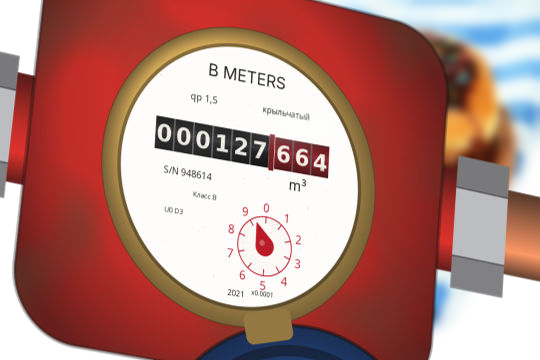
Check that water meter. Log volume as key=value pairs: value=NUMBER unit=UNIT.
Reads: value=127.6639 unit=m³
